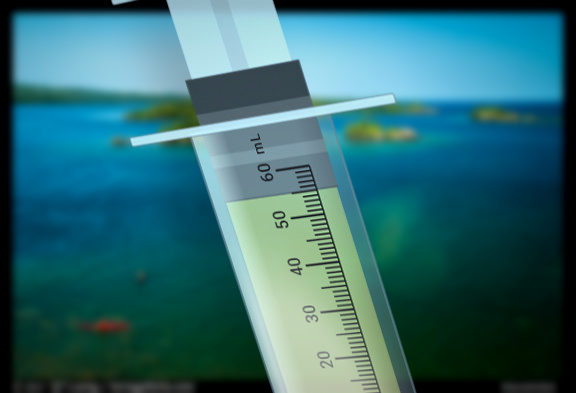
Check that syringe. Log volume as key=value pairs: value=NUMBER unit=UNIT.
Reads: value=55 unit=mL
